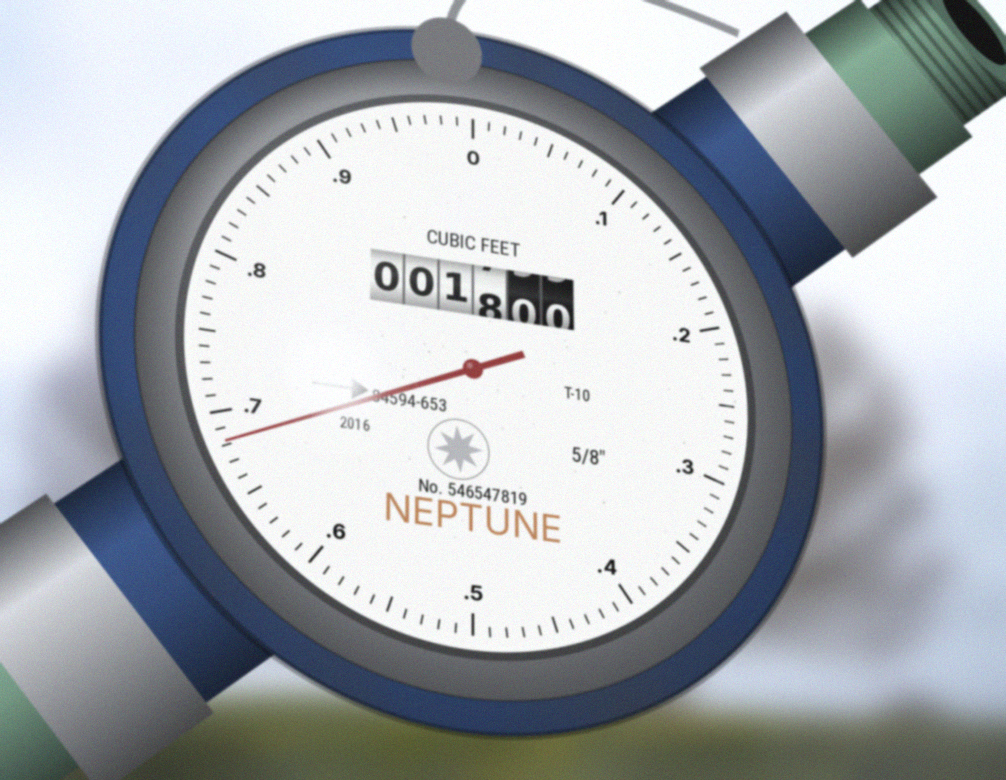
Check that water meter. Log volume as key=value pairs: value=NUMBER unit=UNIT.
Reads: value=1799.68 unit=ft³
